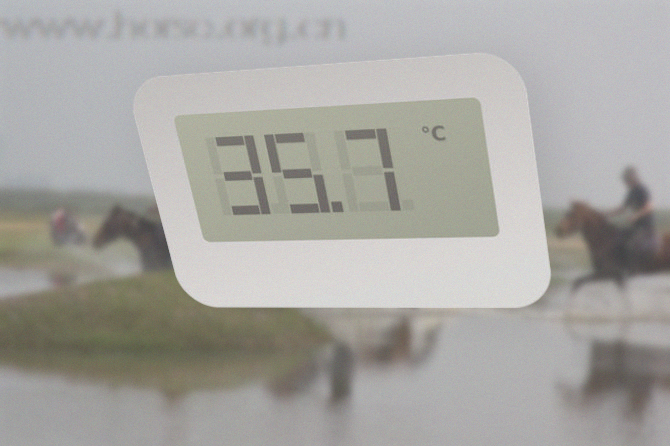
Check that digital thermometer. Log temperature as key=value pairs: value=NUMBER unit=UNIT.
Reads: value=35.7 unit=°C
